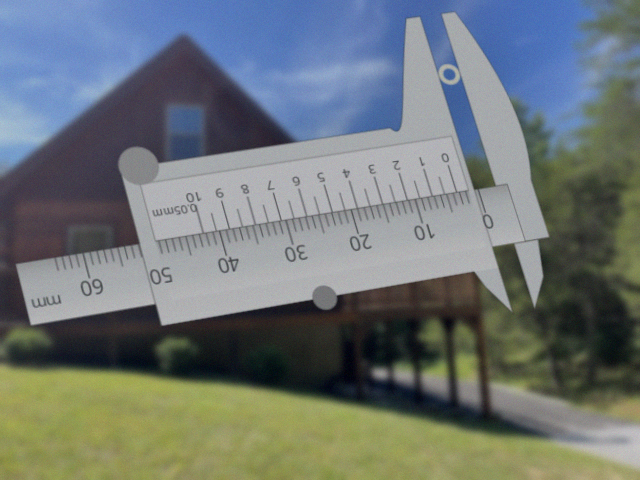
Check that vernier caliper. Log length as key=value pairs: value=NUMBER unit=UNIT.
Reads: value=3.4 unit=mm
